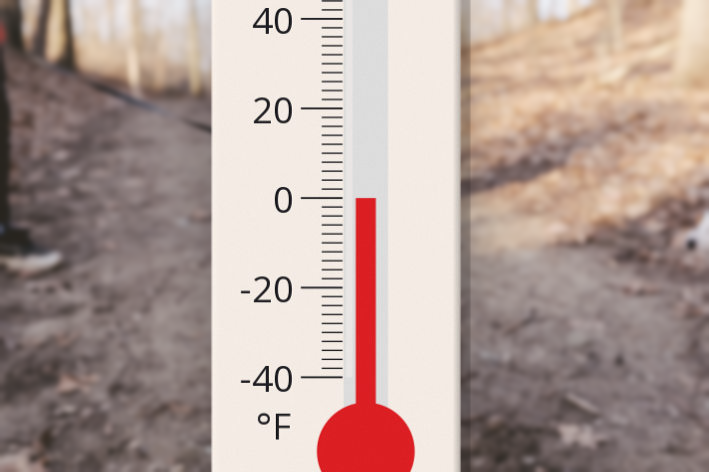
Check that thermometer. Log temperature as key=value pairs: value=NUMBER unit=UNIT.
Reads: value=0 unit=°F
